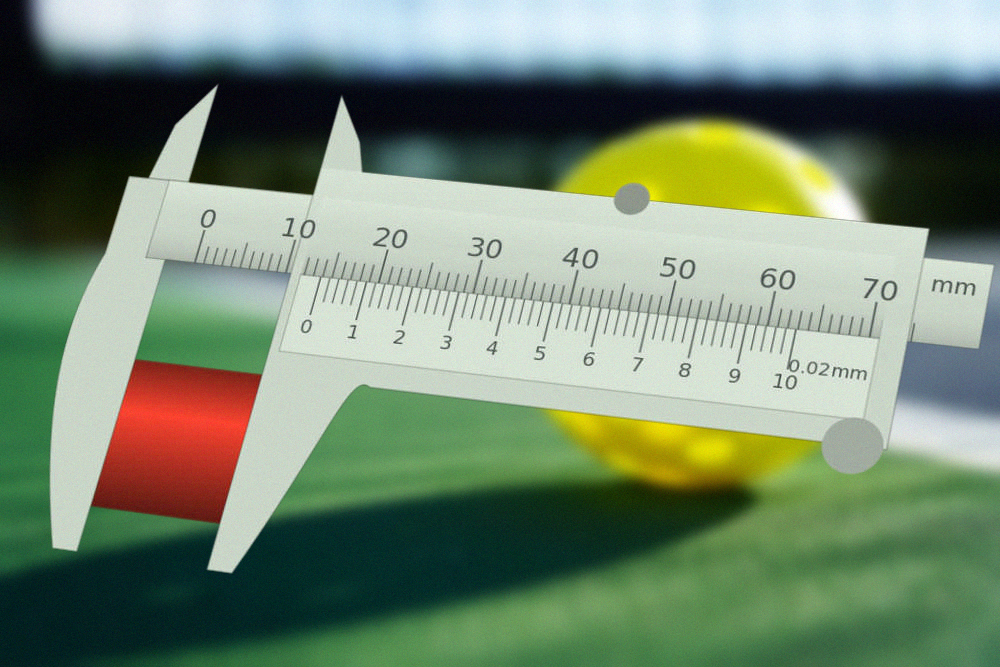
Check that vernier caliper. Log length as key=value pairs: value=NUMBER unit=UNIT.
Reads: value=13.8 unit=mm
